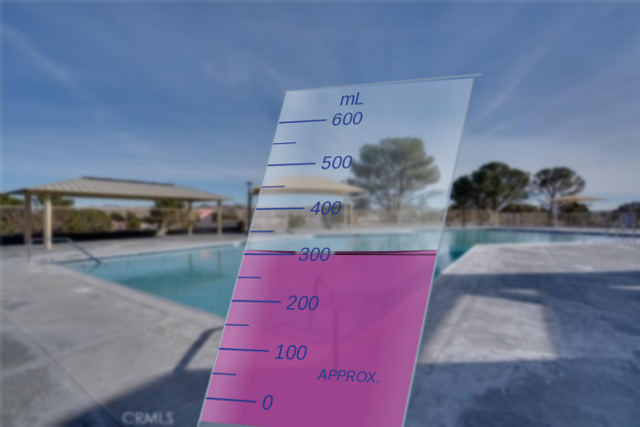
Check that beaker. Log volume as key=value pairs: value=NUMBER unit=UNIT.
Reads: value=300 unit=mL
